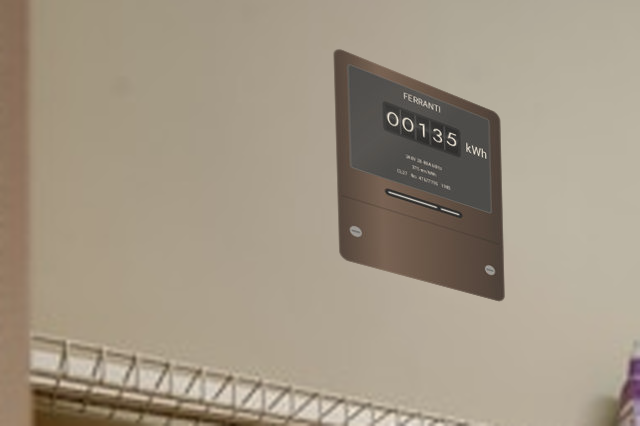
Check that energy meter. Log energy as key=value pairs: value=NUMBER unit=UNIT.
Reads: value=135 unit=kWh
